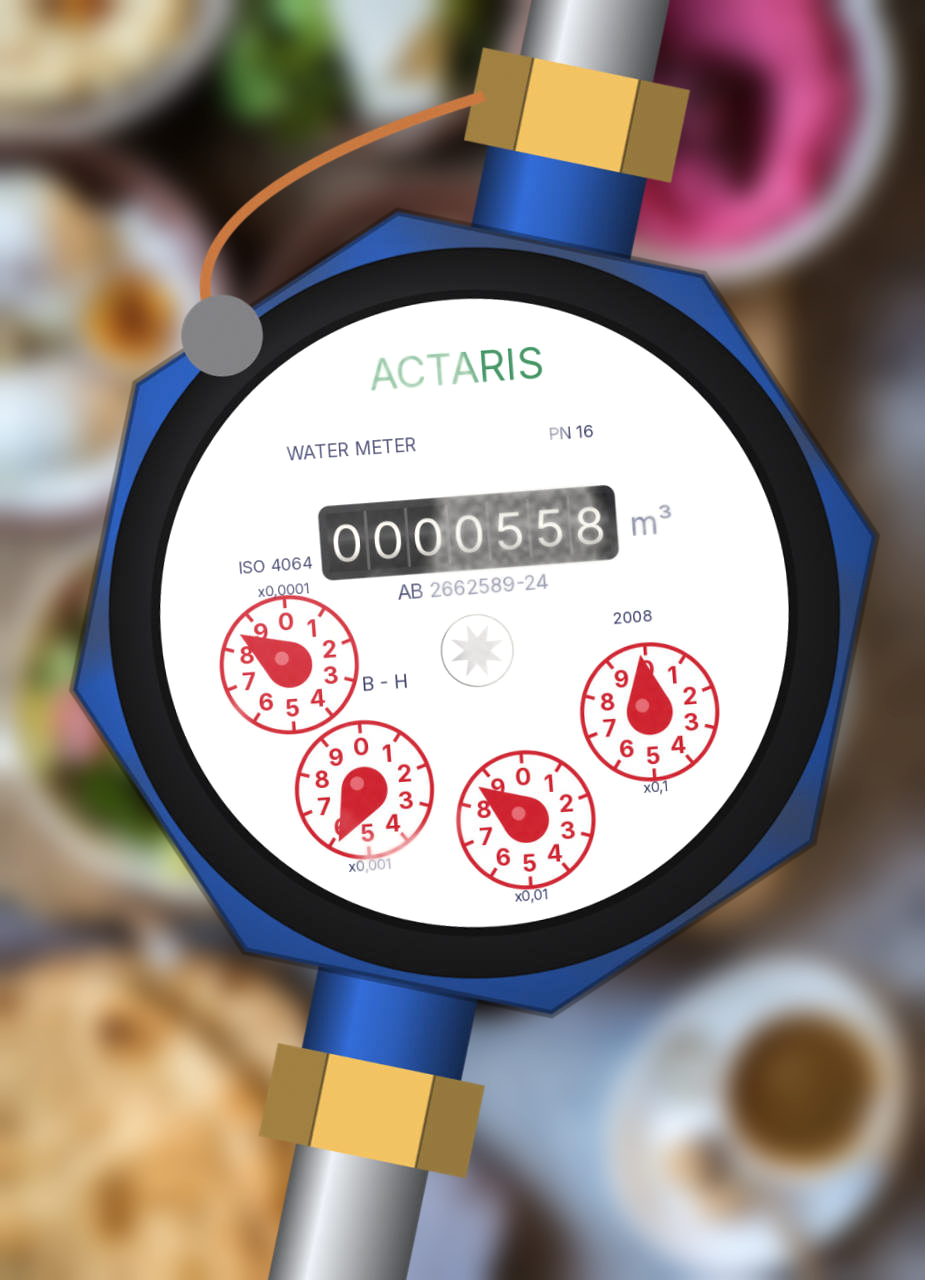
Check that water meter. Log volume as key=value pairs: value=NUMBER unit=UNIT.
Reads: value=557.9858 unit=m³
